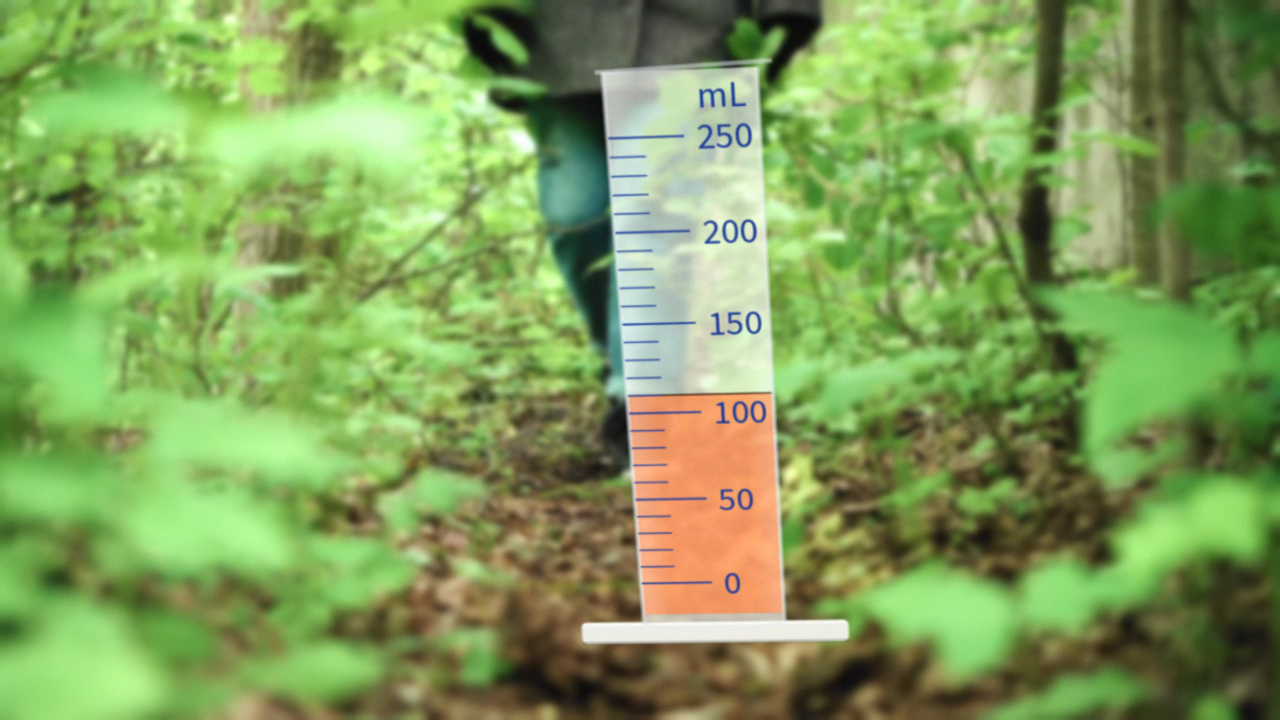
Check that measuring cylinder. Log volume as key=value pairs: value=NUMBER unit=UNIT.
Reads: value=110 unit=mL
